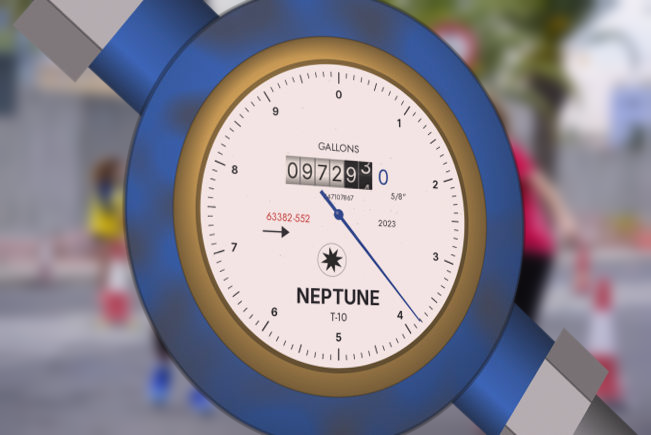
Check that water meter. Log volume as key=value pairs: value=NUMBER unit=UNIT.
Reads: value=972933.8 unit=gal
